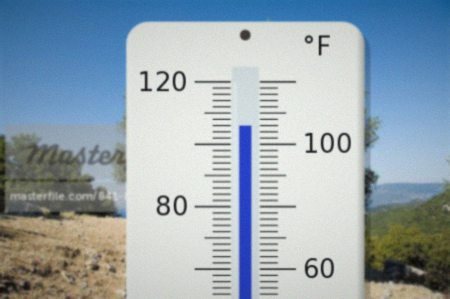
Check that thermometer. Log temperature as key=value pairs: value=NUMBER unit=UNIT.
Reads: value=106 unit=°F
